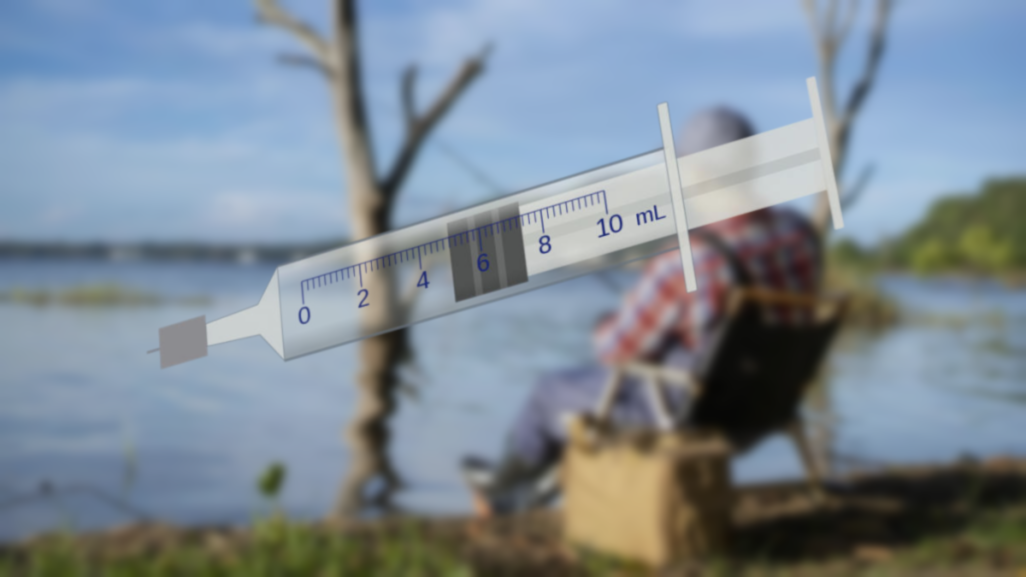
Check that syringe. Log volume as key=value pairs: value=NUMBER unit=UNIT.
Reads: value=5 unit=mL
